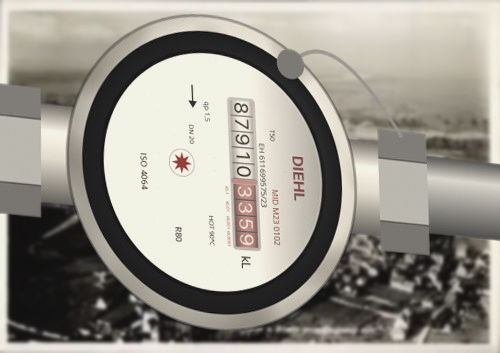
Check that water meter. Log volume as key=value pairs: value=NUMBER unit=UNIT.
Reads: value=87910.3359 unit=kL
